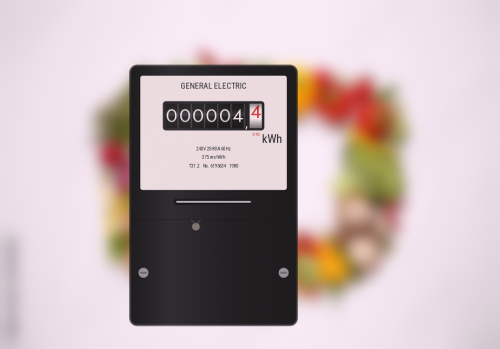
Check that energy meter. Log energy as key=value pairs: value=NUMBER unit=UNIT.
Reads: value=4.4 unit=kWh
